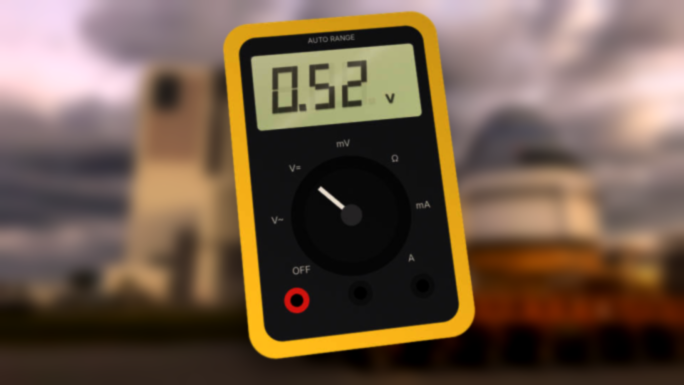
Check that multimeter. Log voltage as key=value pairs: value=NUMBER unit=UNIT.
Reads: value=0.52 unit=V
